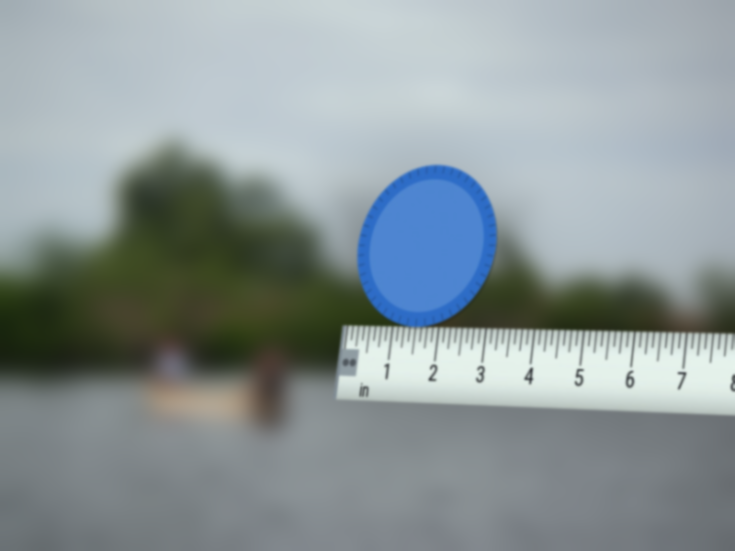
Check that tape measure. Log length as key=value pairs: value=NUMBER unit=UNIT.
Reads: value=3 unit=in
